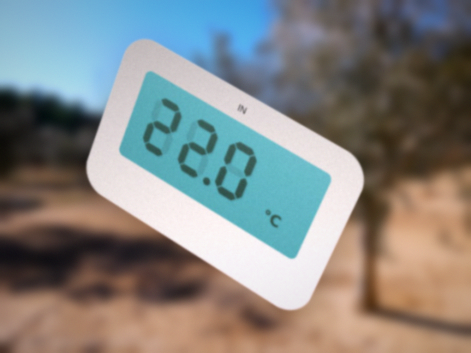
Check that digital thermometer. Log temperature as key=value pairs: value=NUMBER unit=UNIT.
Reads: value=22.0 unit=°C
